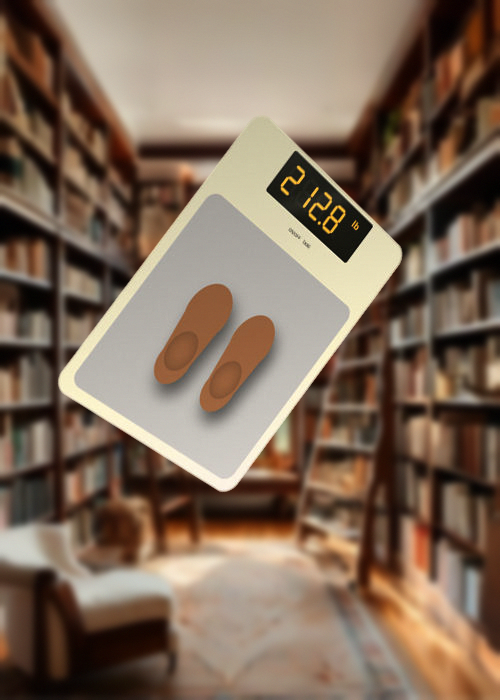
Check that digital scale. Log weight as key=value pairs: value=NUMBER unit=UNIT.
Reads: value=212.8 unit=lb
